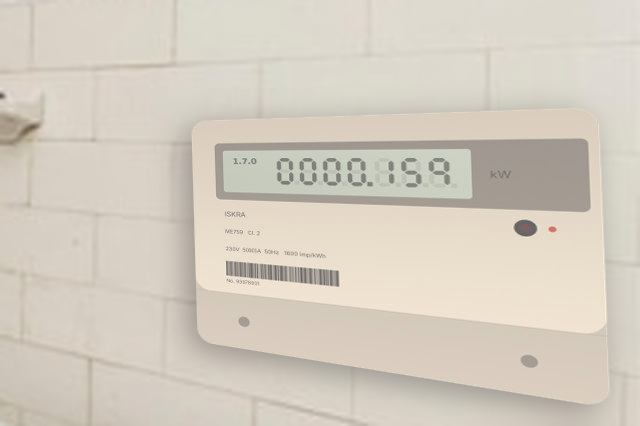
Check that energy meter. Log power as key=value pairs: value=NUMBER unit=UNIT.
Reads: value=0.159 unit=kW
